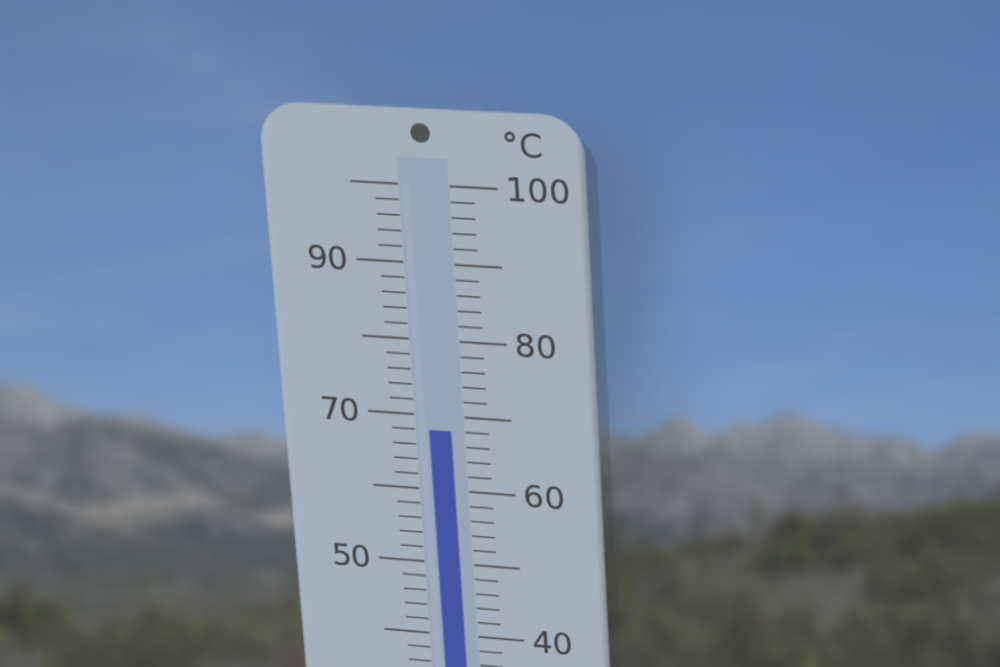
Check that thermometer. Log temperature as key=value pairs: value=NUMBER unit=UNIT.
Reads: value=68 unit=°C
